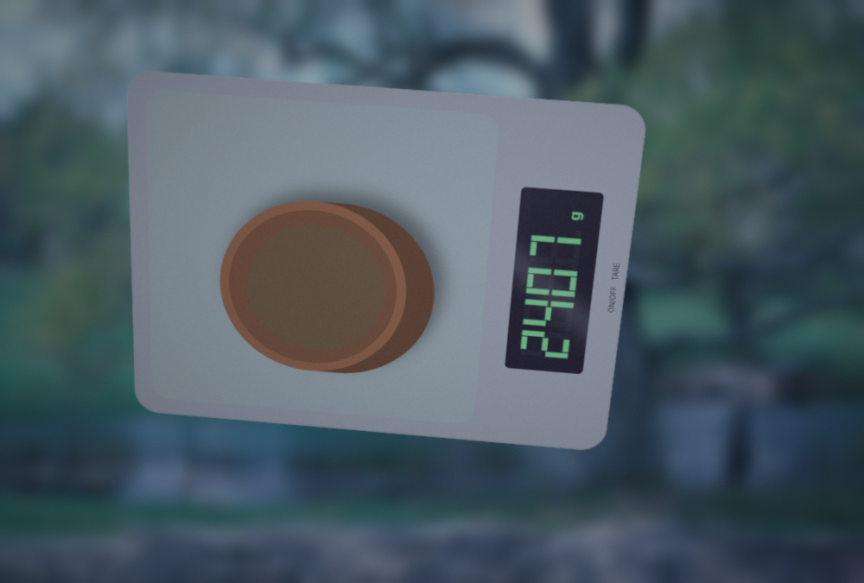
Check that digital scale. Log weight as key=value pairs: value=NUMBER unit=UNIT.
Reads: value=2407 unit=g
